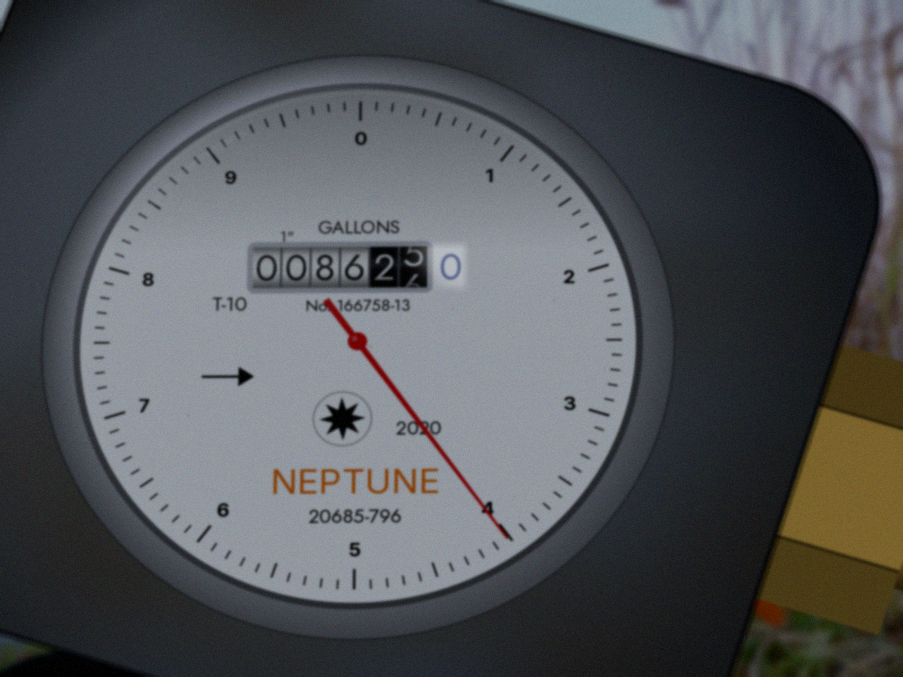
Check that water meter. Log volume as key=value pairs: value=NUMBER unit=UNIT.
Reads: value=86254.0 unit=gal
